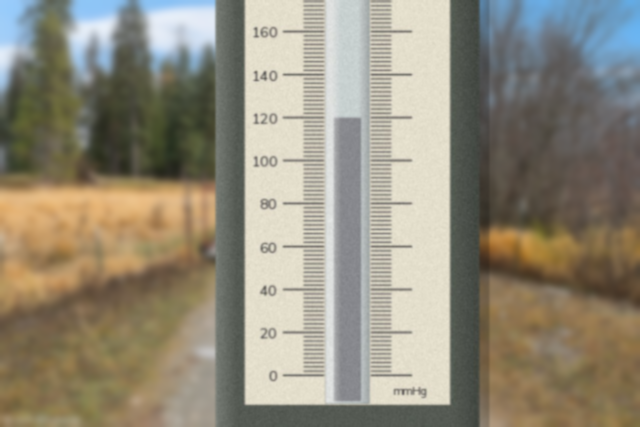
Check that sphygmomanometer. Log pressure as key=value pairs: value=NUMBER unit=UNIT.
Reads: value=120 unit=mmHg
